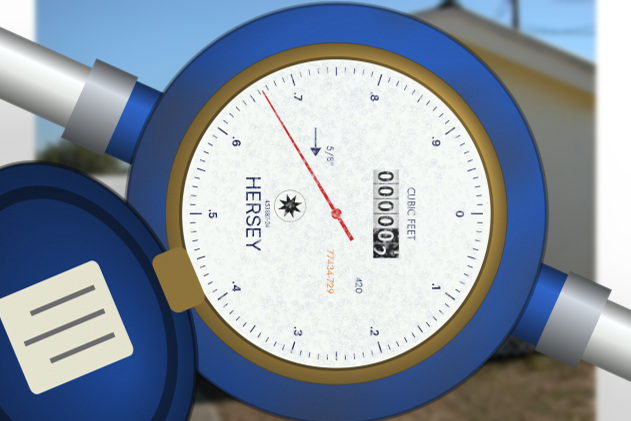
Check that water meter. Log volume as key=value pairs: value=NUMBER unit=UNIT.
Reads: value=1.66 unit=ft³
